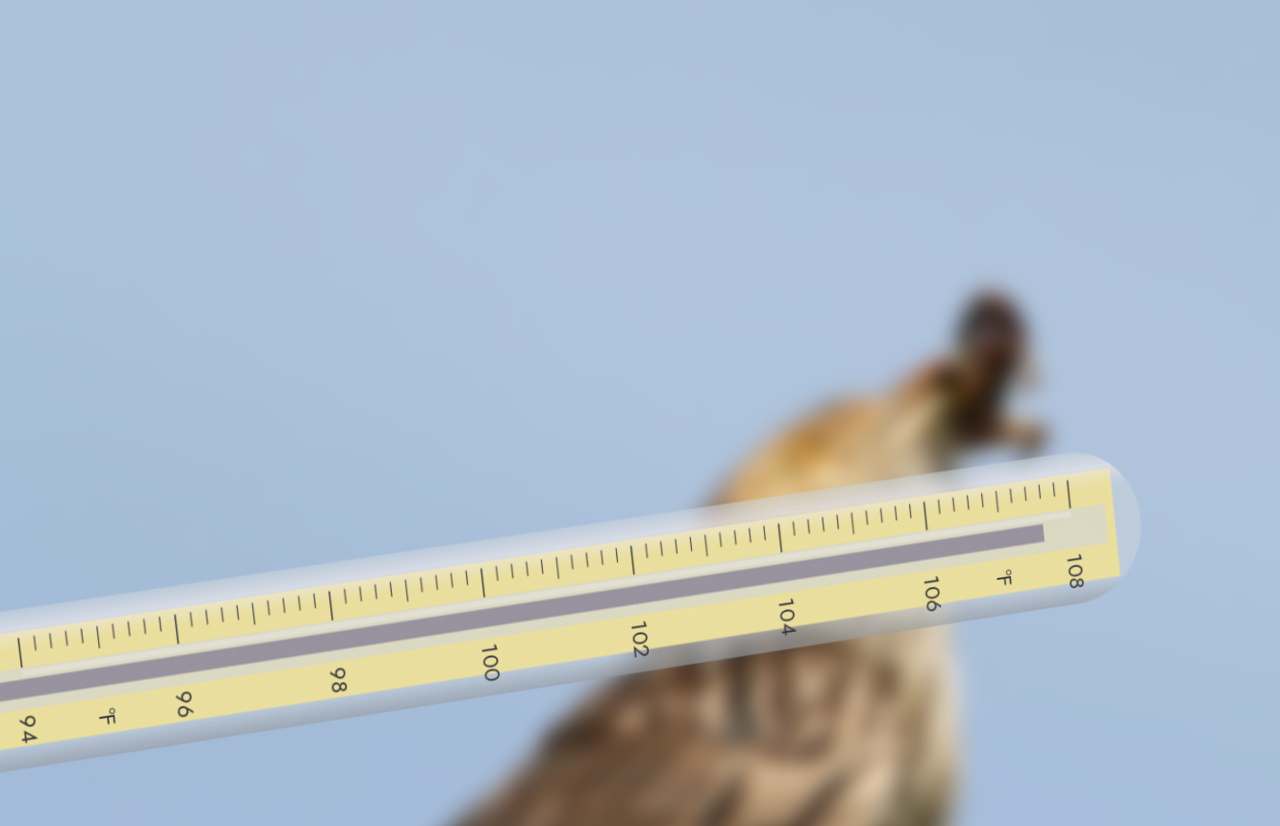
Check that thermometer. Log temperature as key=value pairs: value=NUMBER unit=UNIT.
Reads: value=107.6 unit=°F
